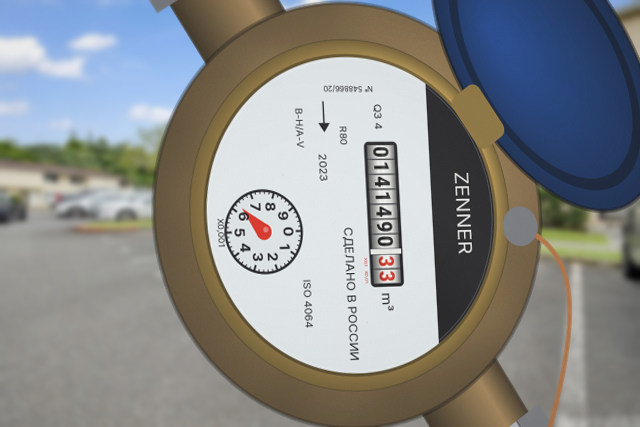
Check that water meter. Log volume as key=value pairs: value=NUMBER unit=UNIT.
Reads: value=141490.336 unit=m³
